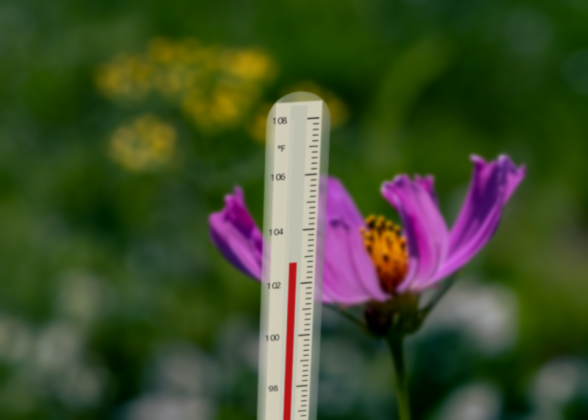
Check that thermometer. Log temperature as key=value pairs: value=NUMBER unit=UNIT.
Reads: value=102.8 unit=°F
